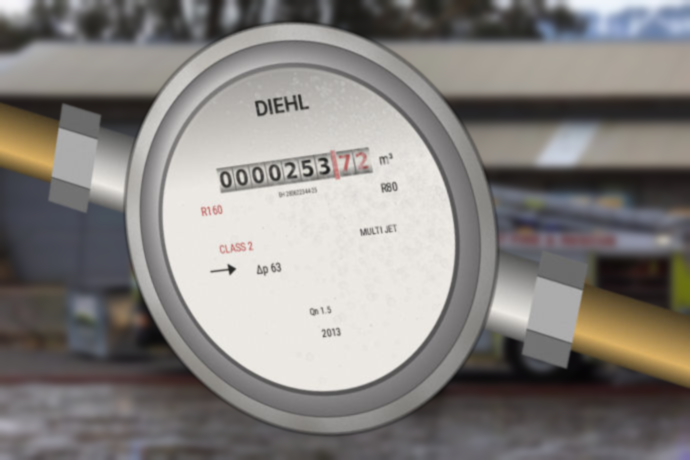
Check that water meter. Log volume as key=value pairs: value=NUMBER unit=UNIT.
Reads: value=253.72 unit=m³
